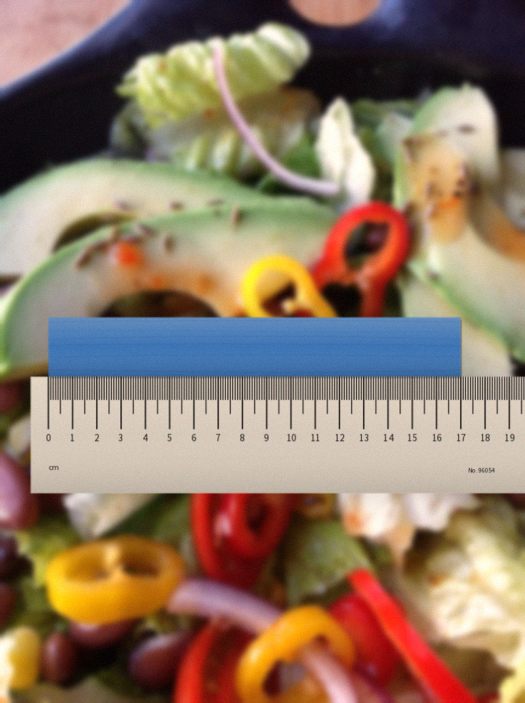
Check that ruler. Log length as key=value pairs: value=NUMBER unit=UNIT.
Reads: value=17 unit=cm
